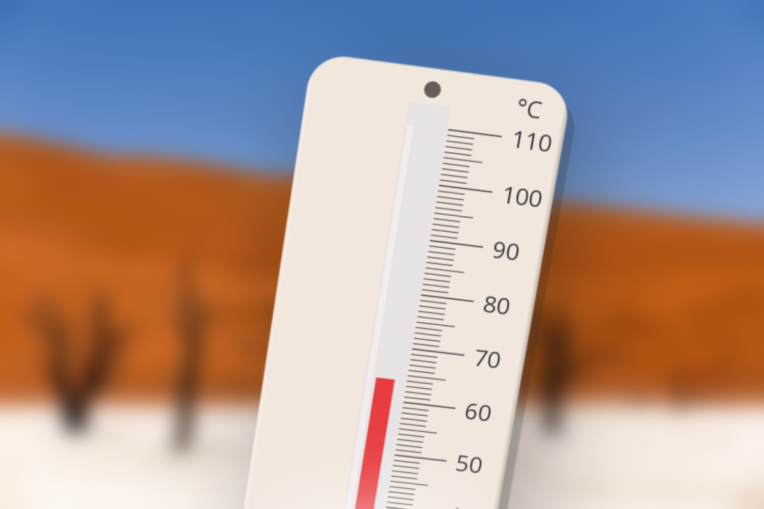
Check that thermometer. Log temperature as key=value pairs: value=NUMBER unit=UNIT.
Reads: value=64 unit=°C
